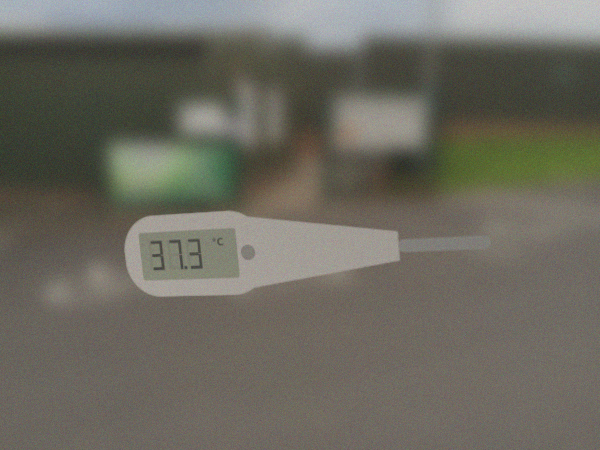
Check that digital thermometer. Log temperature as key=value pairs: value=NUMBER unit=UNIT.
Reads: value=37.3 unit=°C
